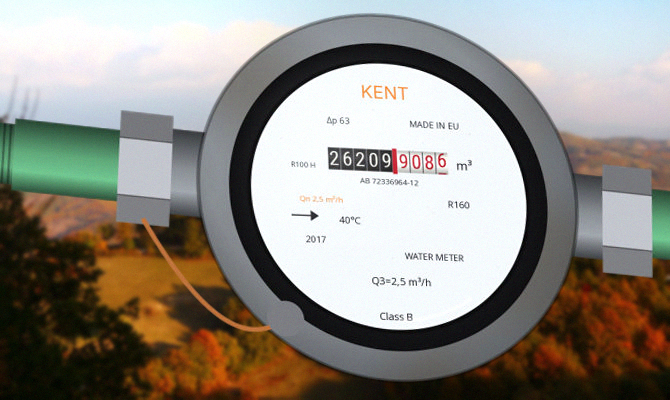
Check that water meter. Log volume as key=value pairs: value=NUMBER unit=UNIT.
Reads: value=26209.9086 unit=m³
